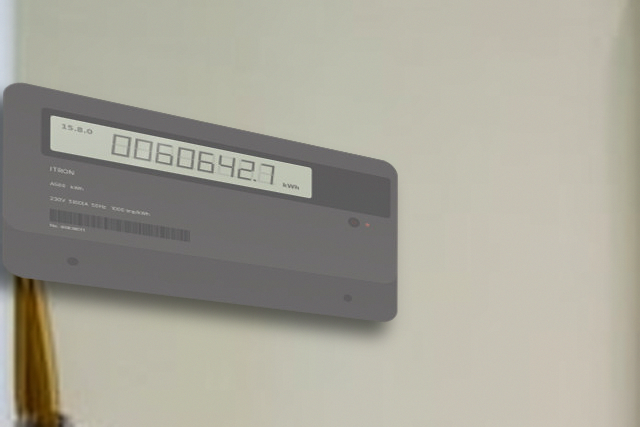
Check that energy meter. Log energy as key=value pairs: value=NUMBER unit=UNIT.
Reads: value=60642.7 unit=kWh
